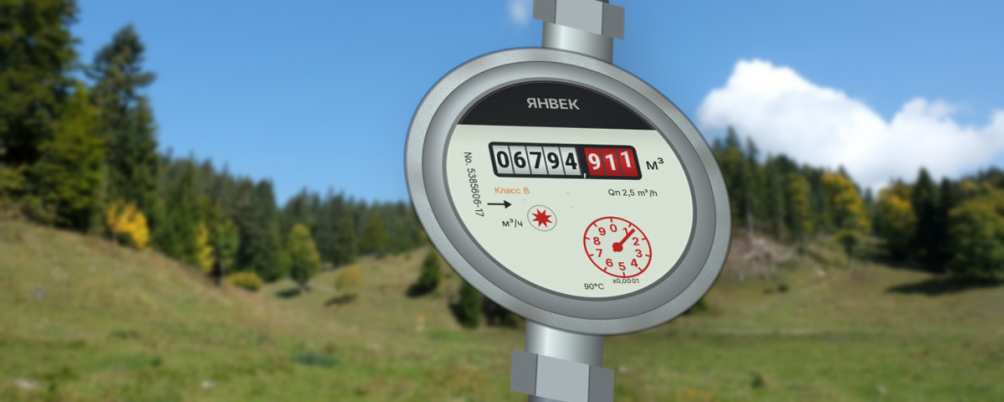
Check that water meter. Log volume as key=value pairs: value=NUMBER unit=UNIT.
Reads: value=6794.9111 unit=m³
